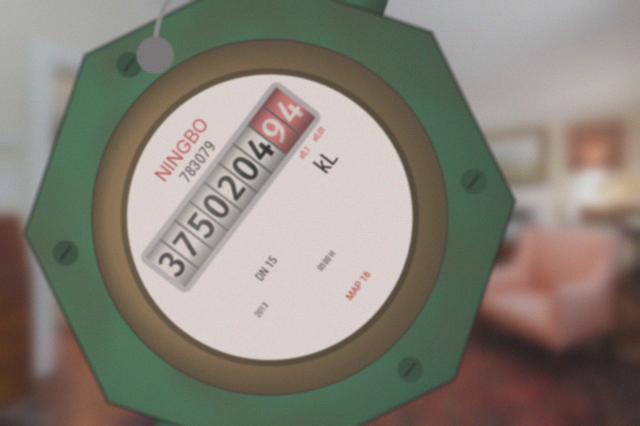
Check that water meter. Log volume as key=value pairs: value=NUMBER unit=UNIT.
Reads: value=3750204.94 unit=kL
